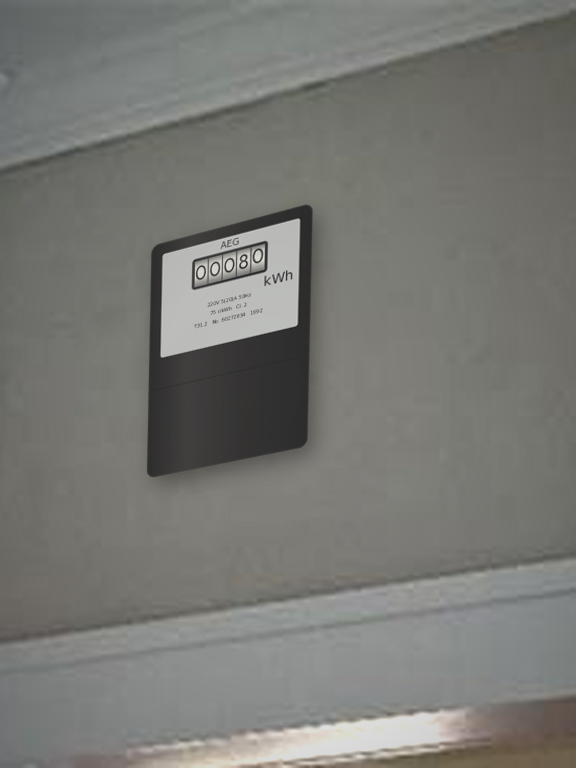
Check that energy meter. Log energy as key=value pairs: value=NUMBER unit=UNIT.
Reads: value=80 unit=kWh
